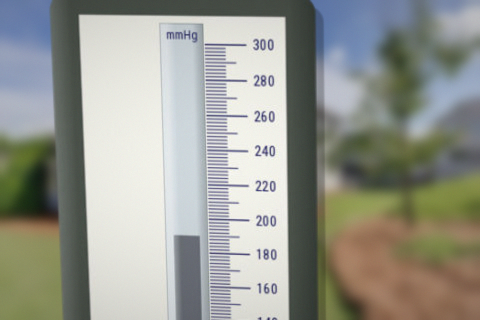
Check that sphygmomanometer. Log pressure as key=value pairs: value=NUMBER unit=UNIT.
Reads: value=190 unit=mmHg
